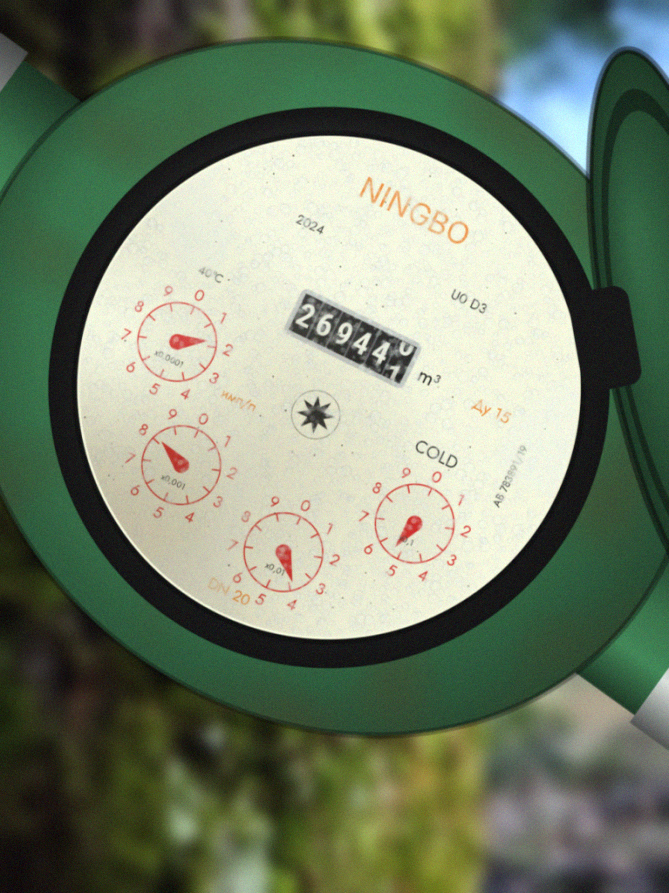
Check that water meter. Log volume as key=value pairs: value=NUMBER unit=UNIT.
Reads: value=269440.5381 unit=m³
